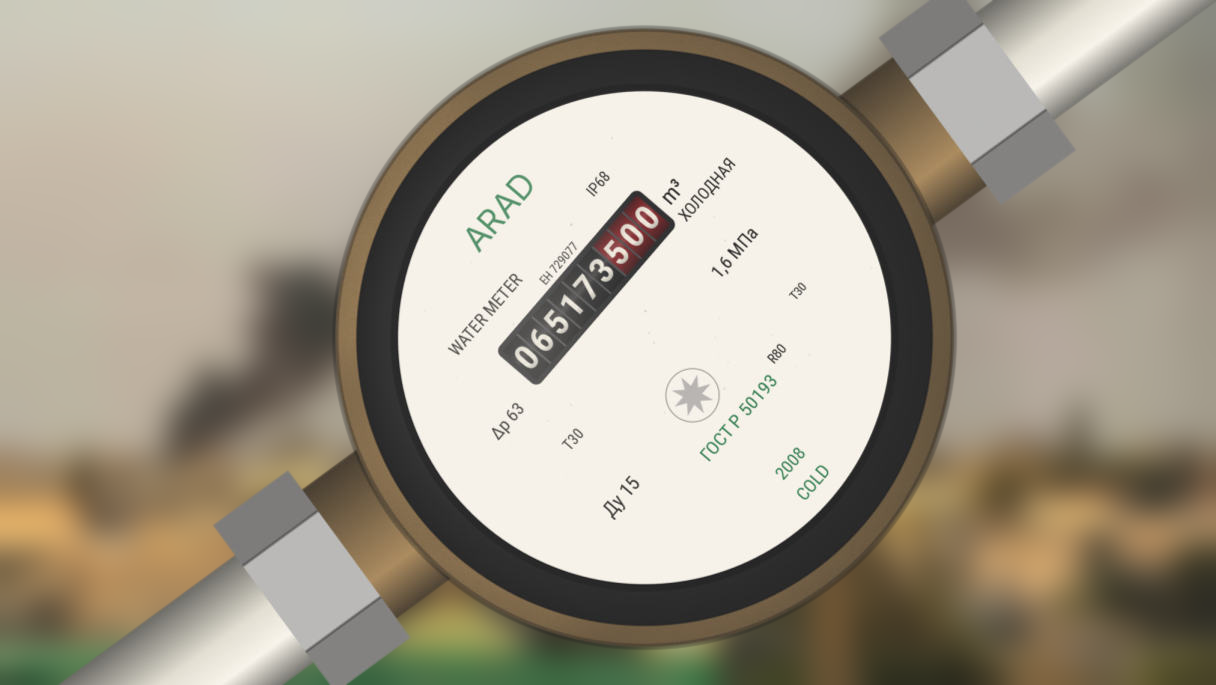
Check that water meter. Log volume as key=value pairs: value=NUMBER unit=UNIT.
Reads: value=65173.500 unit=m³
